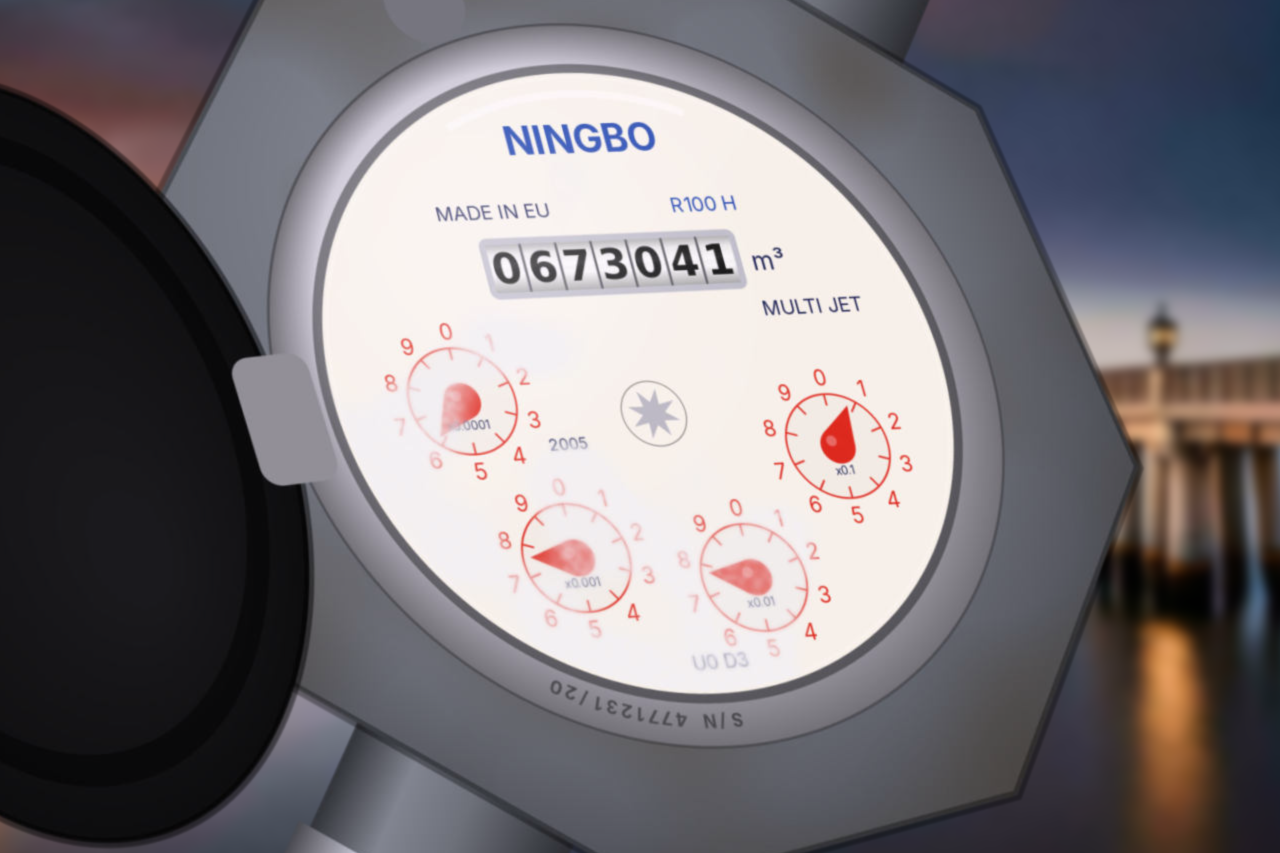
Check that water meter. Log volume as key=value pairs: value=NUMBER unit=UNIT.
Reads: value=673041.0776 unit=m³
